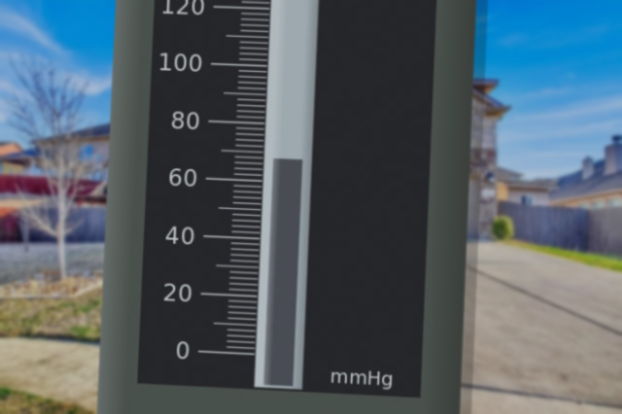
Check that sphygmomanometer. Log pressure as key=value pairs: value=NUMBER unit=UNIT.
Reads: value=68 unit=mmHg
